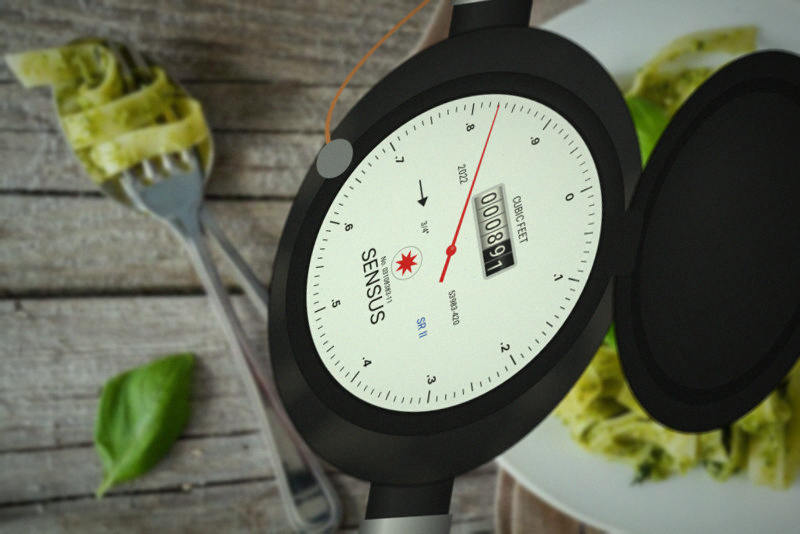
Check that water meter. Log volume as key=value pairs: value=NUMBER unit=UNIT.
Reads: value=890.83 unit=ft³
